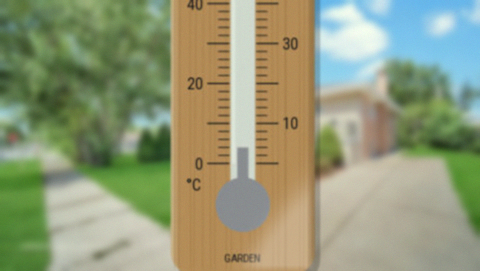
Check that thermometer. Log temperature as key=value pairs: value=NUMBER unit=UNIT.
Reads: value=4 unit=°C
